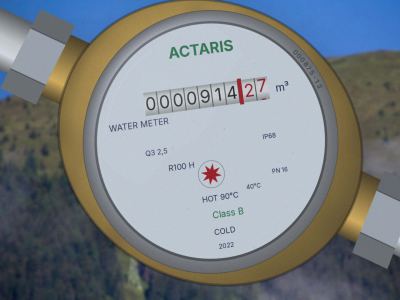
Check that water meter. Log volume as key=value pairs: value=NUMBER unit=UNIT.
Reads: value=914.27 unit=m³
